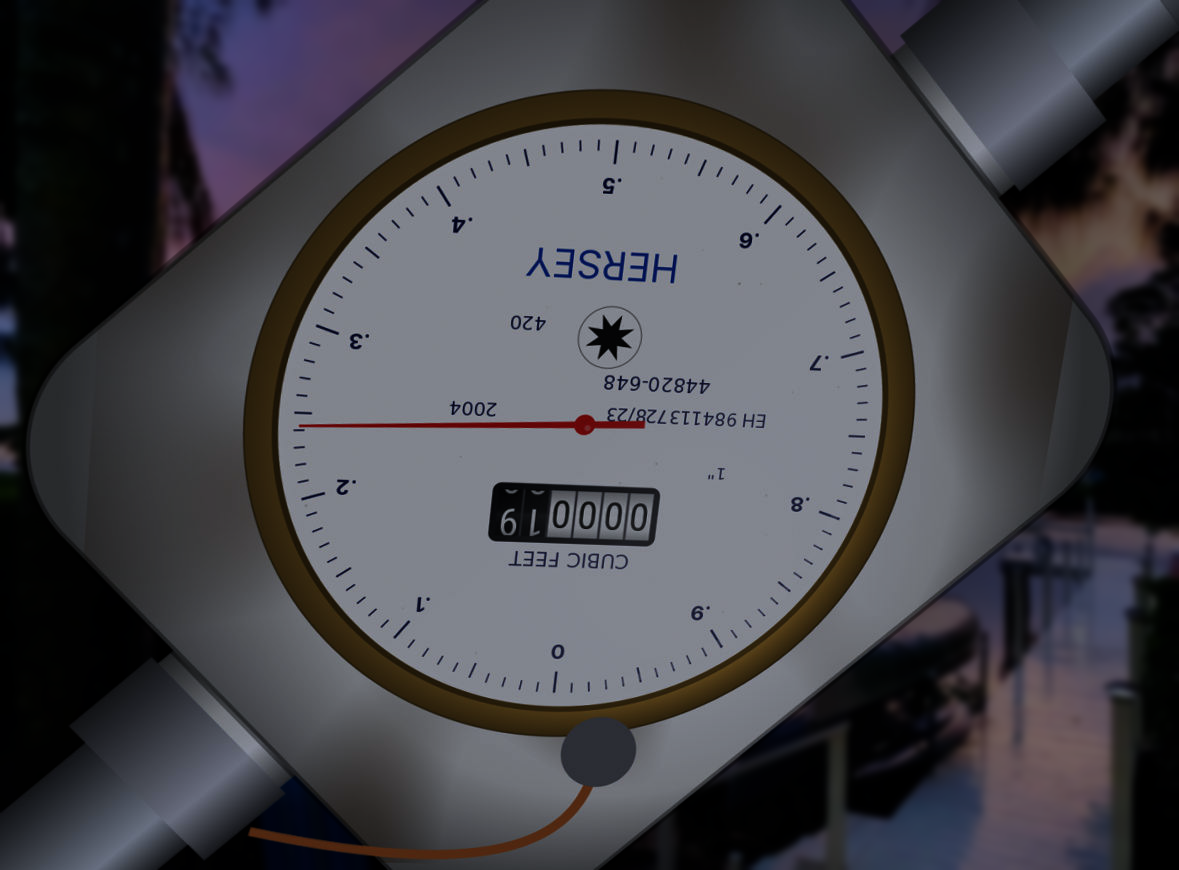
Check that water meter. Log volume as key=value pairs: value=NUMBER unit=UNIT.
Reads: value=19.24 unit=ft³
